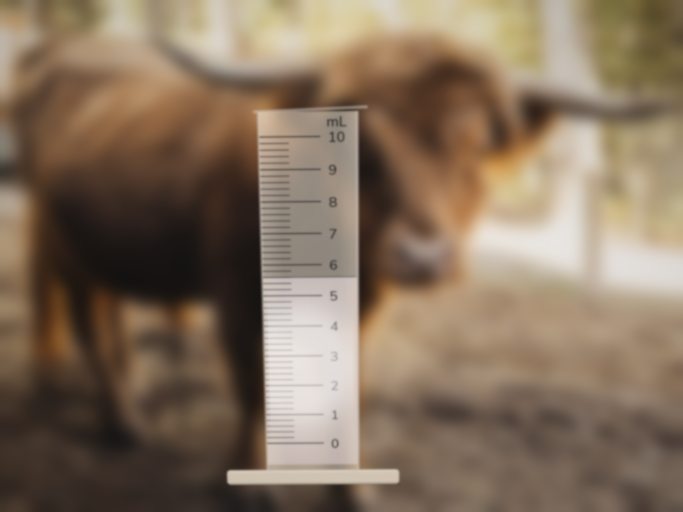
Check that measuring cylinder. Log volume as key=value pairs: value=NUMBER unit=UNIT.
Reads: value=5.6 unit=mL
